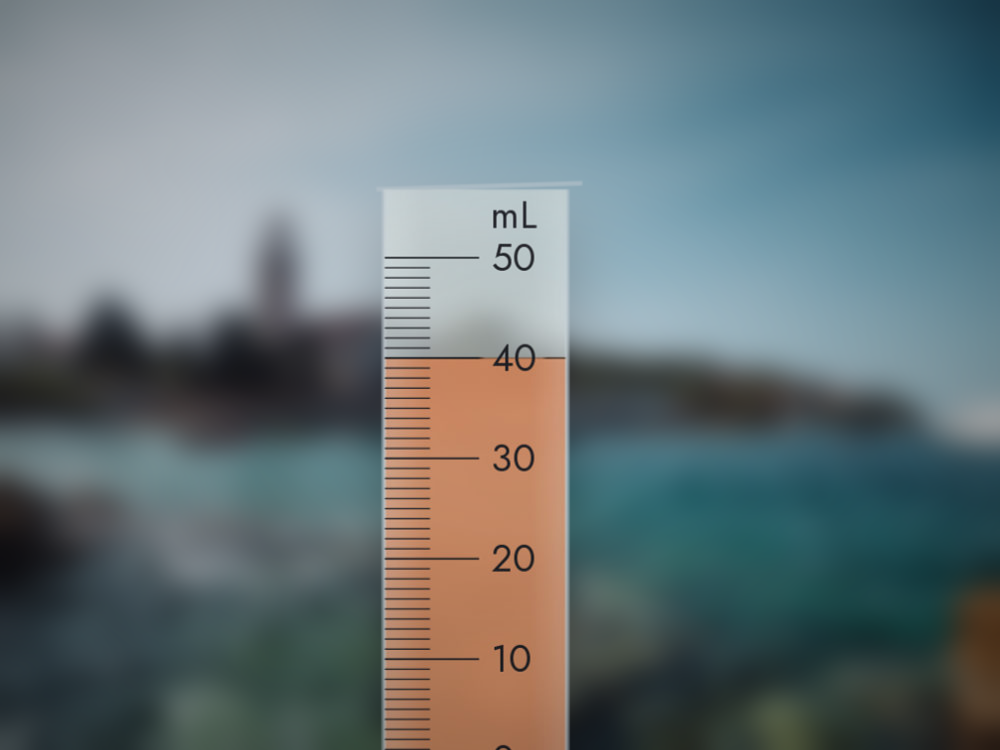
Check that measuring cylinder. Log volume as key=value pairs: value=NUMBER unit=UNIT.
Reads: value=40 unit=mL
